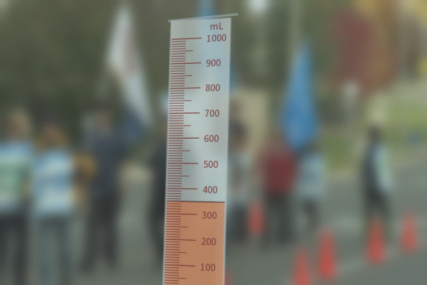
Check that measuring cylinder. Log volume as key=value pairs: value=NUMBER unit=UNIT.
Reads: value=350 unit=mL
